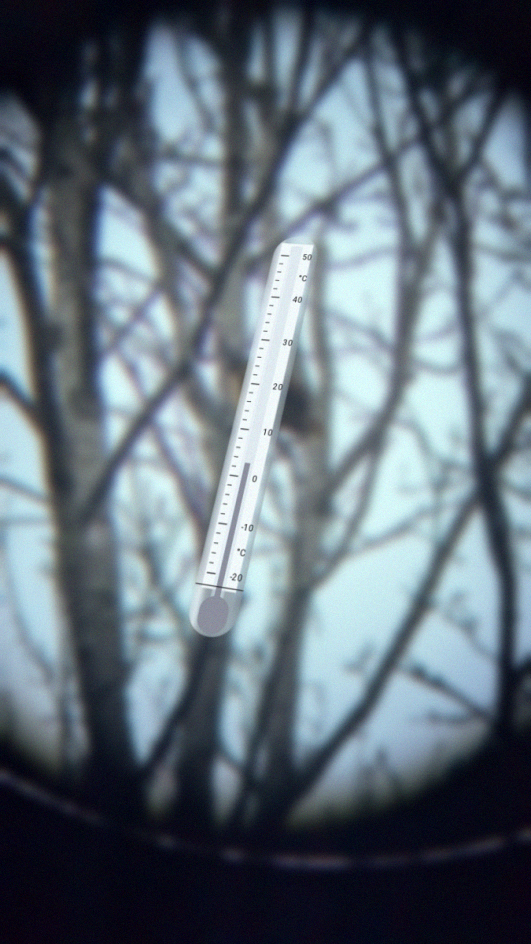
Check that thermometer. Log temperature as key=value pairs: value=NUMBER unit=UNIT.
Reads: value=3 unit=°C
